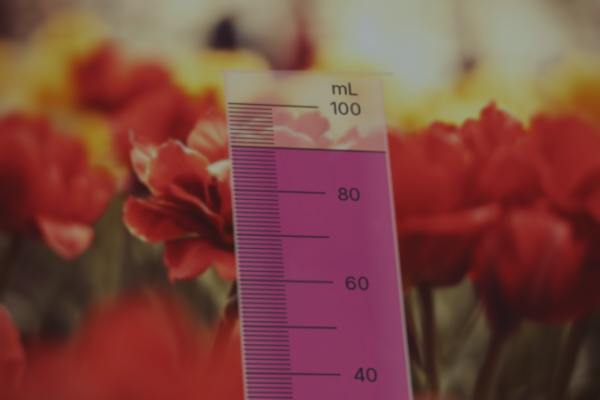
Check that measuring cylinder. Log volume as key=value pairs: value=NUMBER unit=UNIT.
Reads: value=90 unit=mL
